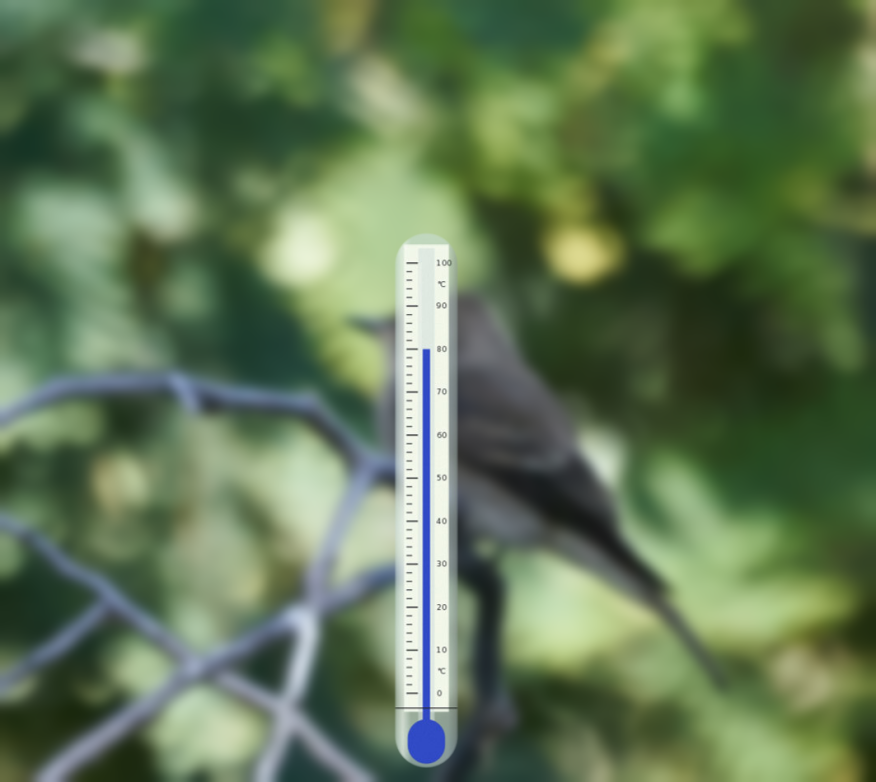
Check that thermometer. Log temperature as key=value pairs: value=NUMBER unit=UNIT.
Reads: value=80 unit=°C
